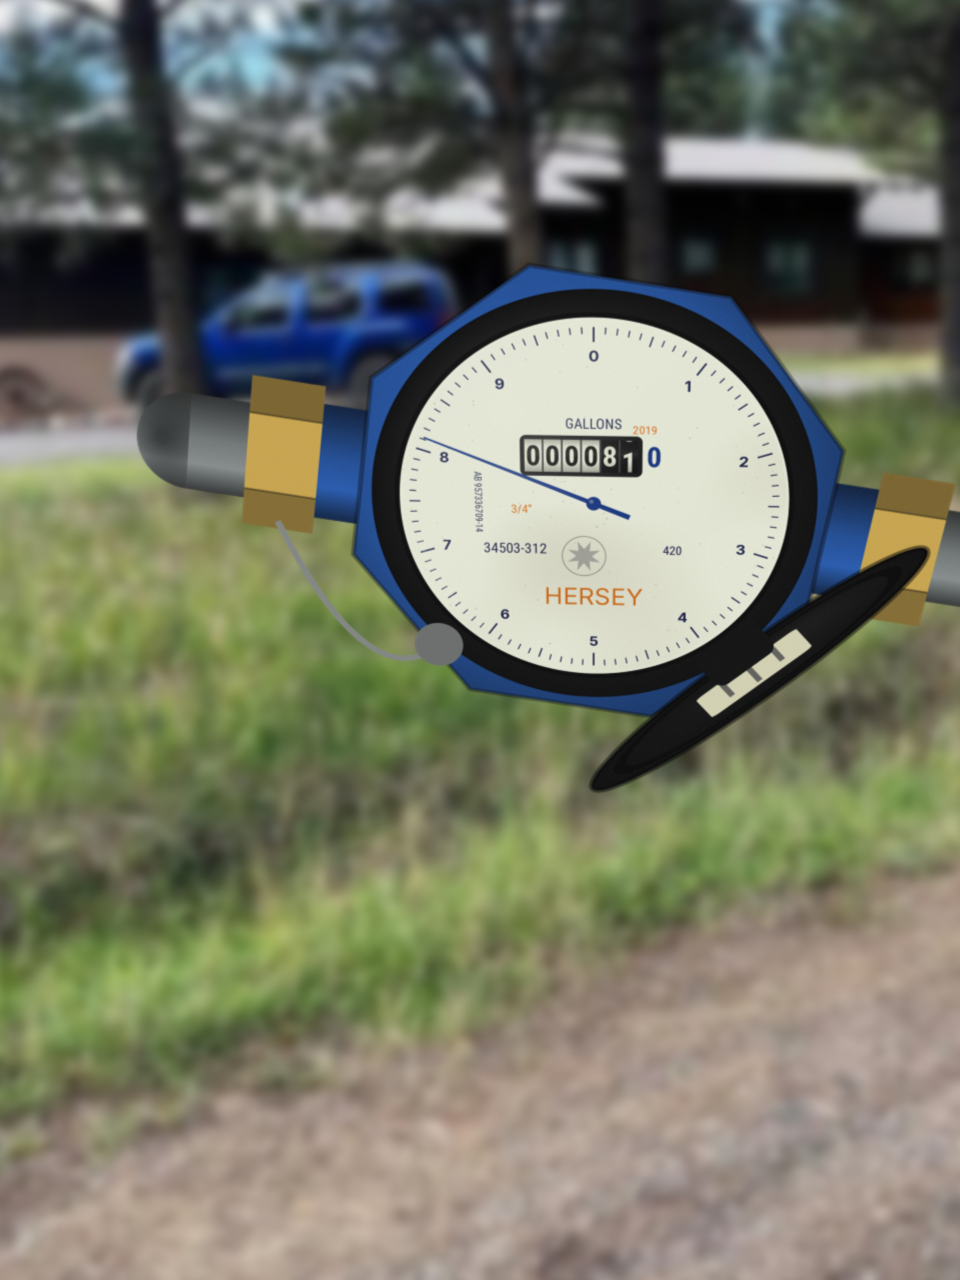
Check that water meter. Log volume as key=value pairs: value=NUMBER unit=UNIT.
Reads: value=808.1 unit=gal
